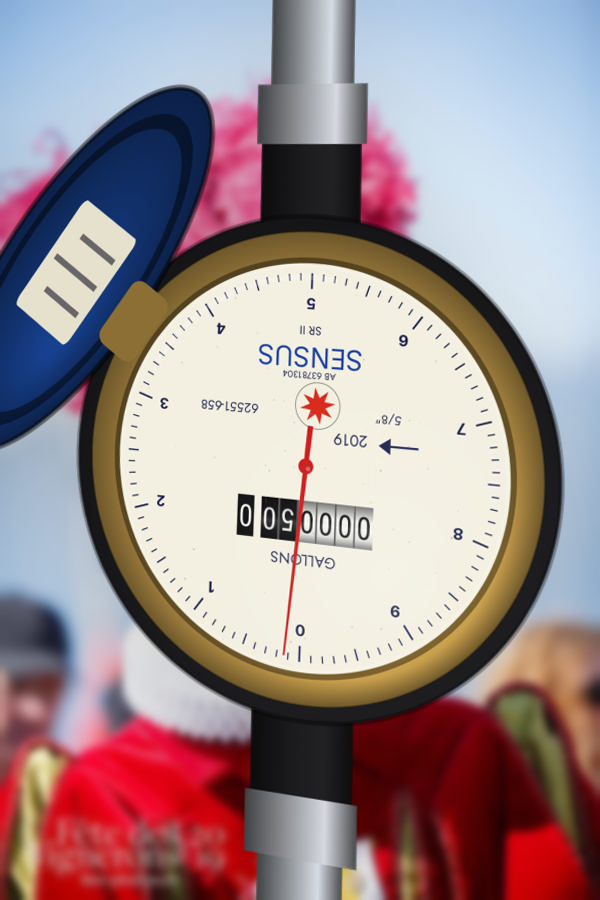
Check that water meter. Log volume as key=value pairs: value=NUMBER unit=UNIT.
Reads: value=500.1 unit=gal
